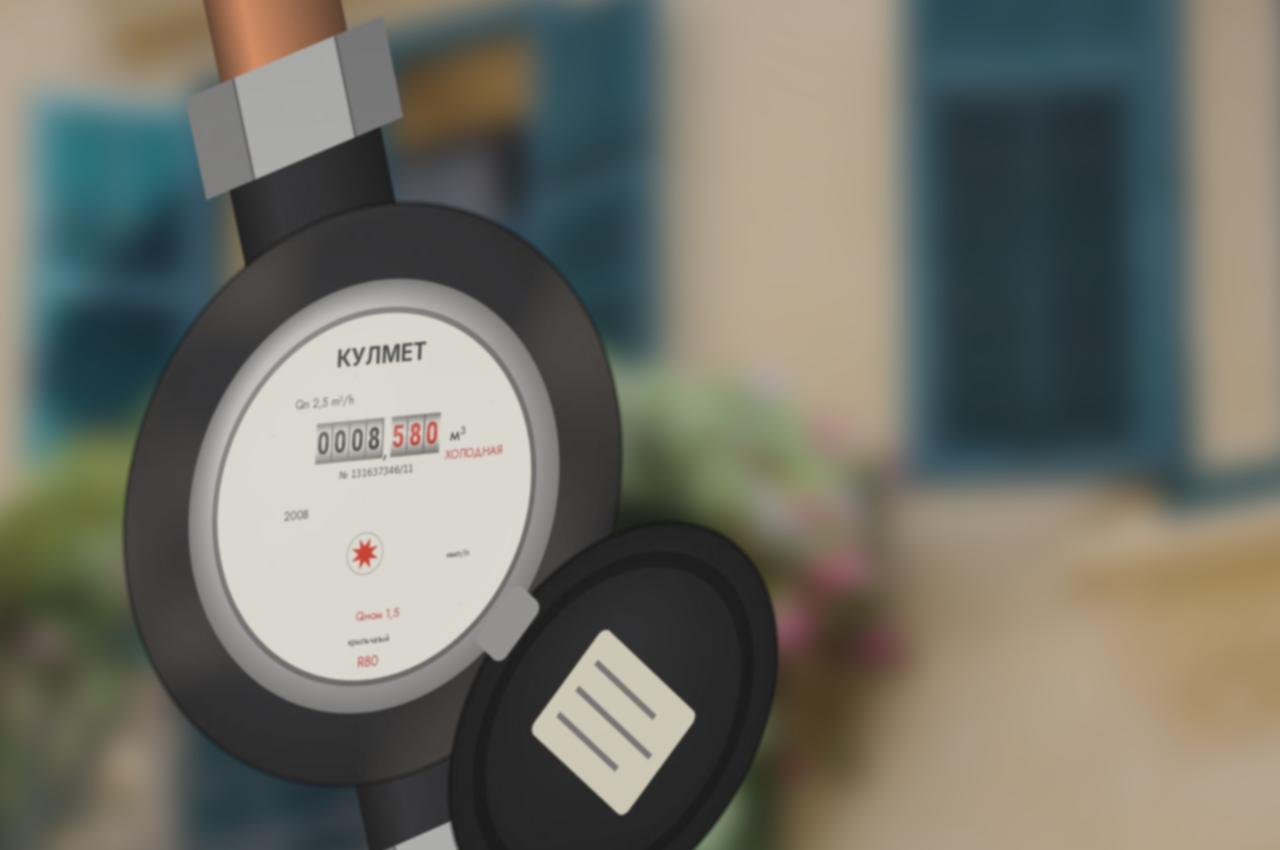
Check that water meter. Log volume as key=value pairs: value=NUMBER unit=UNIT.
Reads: value=8.580 unit=m³
